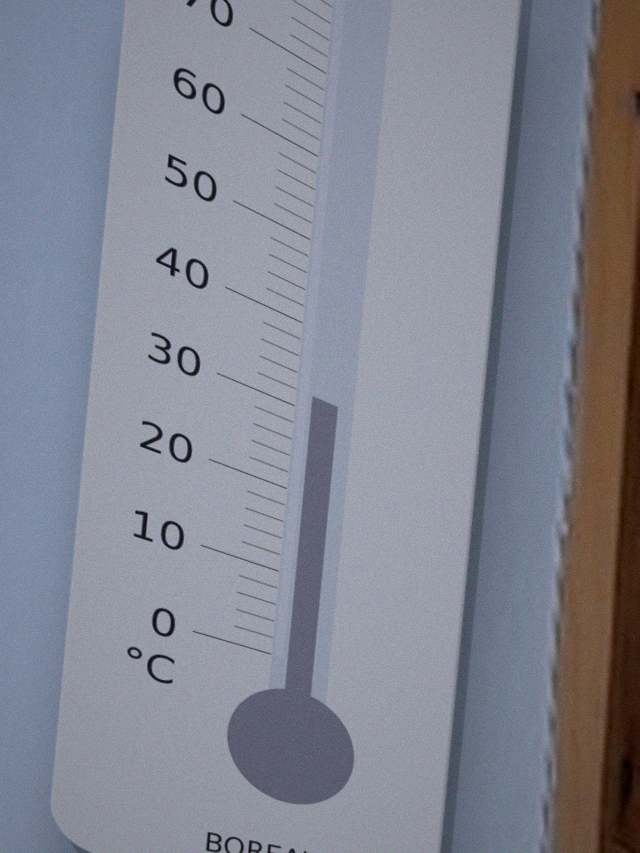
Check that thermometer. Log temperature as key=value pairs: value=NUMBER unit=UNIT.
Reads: value=32 unit=°C
